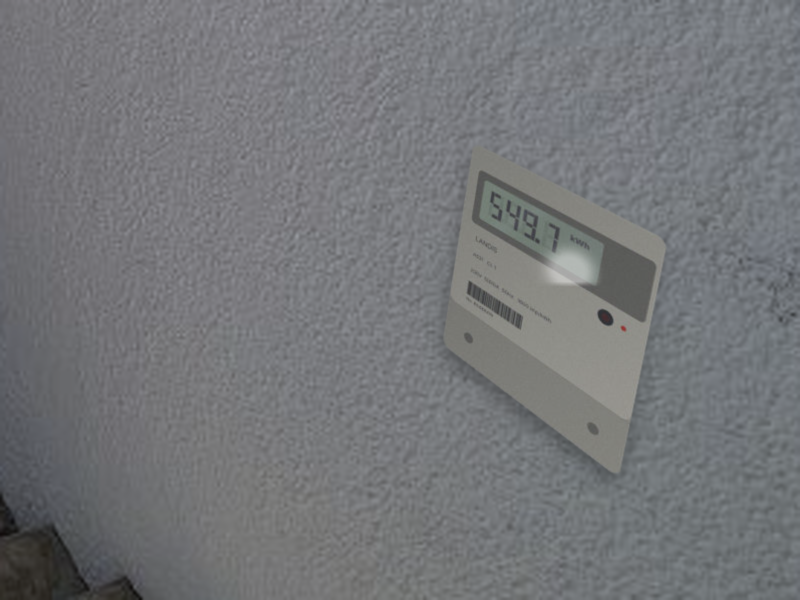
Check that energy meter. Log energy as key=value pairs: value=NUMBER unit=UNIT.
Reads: value=549.7 unit=kWh
